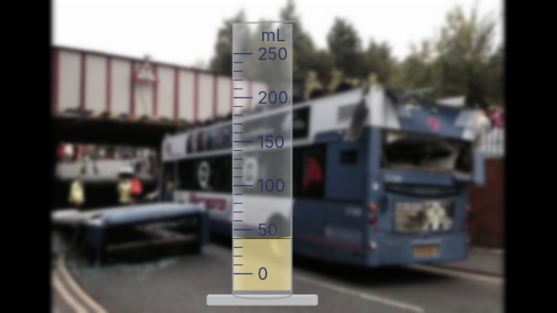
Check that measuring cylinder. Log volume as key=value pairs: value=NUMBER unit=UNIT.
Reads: value=40 unit=mL
